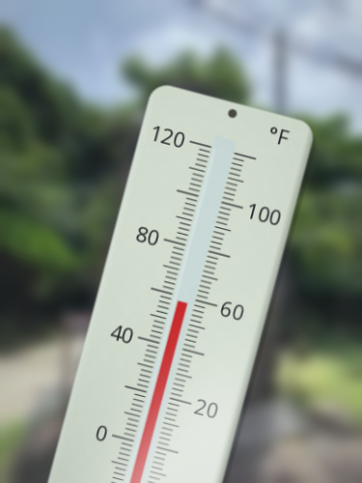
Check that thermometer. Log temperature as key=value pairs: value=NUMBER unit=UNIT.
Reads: value=58 unit=°F
